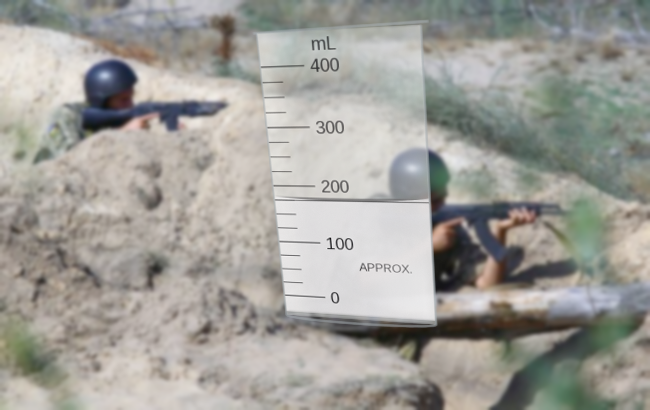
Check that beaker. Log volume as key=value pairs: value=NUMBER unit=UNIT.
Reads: value=175 unit=mL
